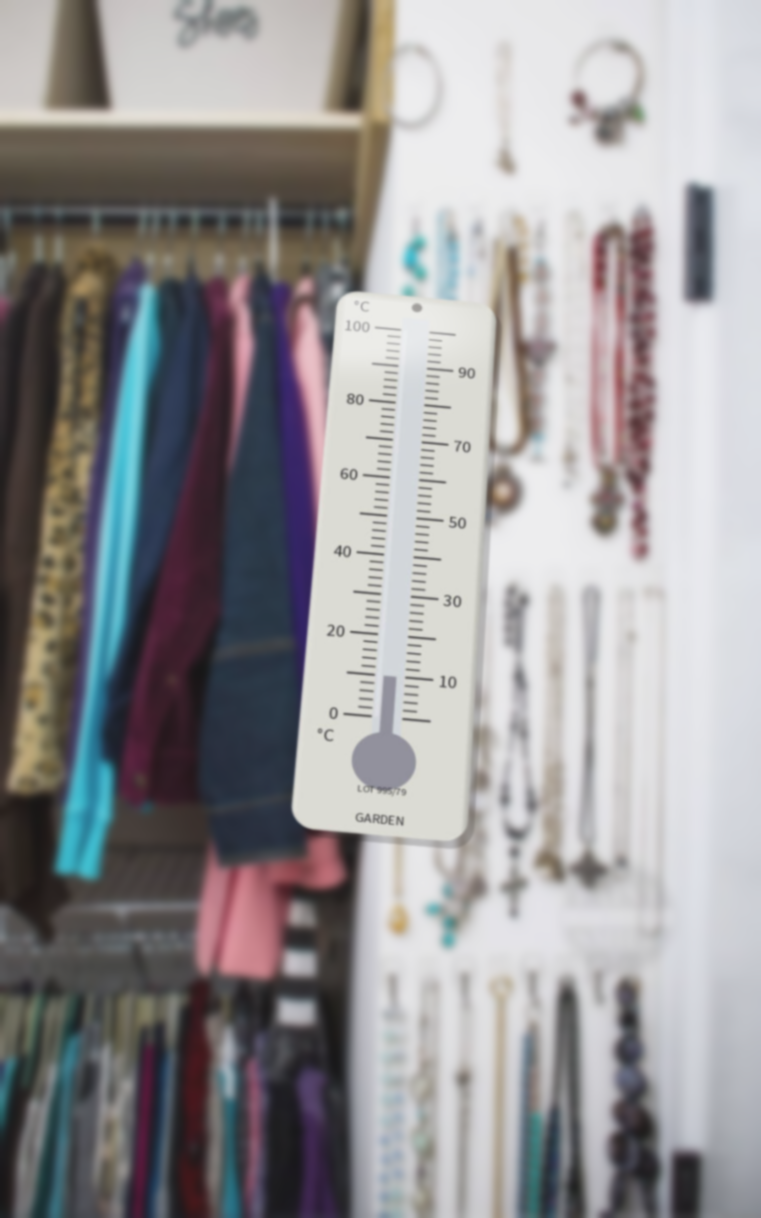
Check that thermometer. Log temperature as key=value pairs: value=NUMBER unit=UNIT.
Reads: value=10 unit=°C
